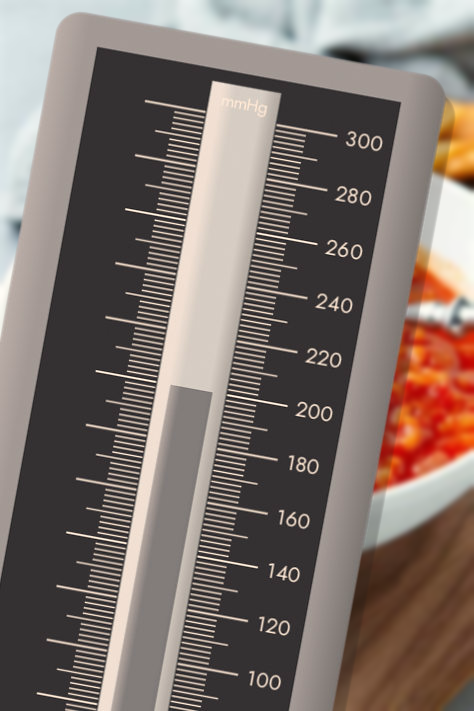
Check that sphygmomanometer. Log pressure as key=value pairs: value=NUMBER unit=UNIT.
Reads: value=200 unit=mmHg
